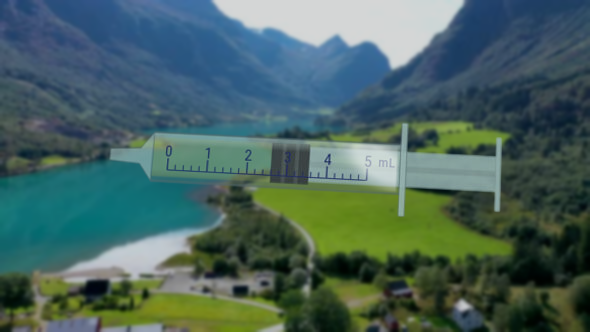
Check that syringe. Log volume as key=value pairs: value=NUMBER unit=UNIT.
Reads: value=2.6 unit=mL
